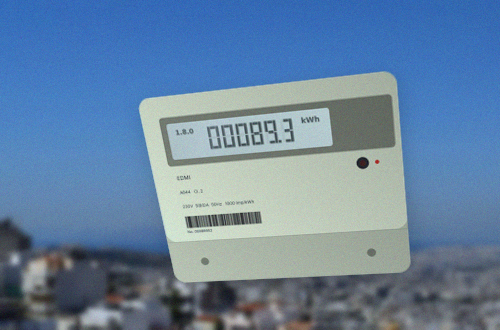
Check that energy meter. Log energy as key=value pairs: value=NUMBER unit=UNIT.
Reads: value=89.3 unit=kWh
